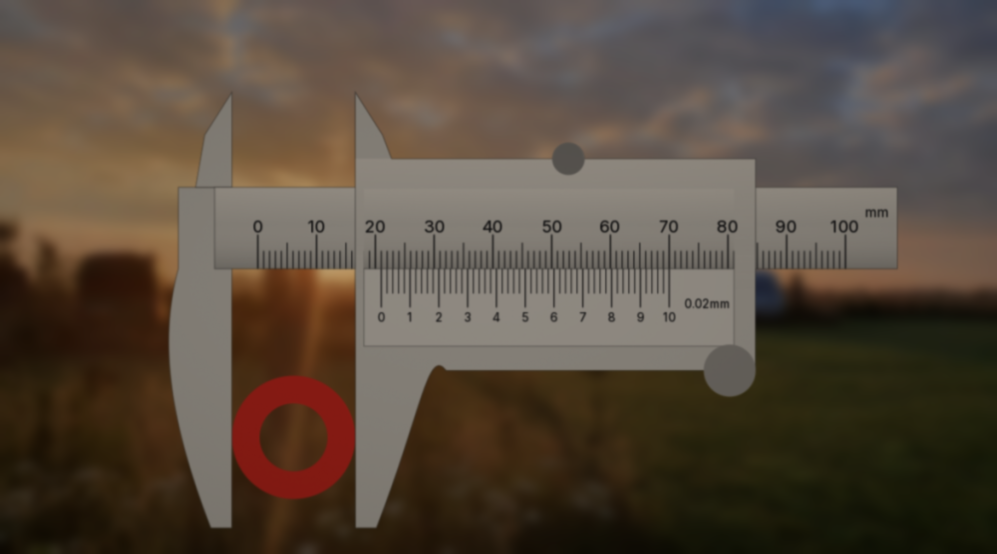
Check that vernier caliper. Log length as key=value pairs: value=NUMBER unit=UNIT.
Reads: value=21.0 unit=mm
